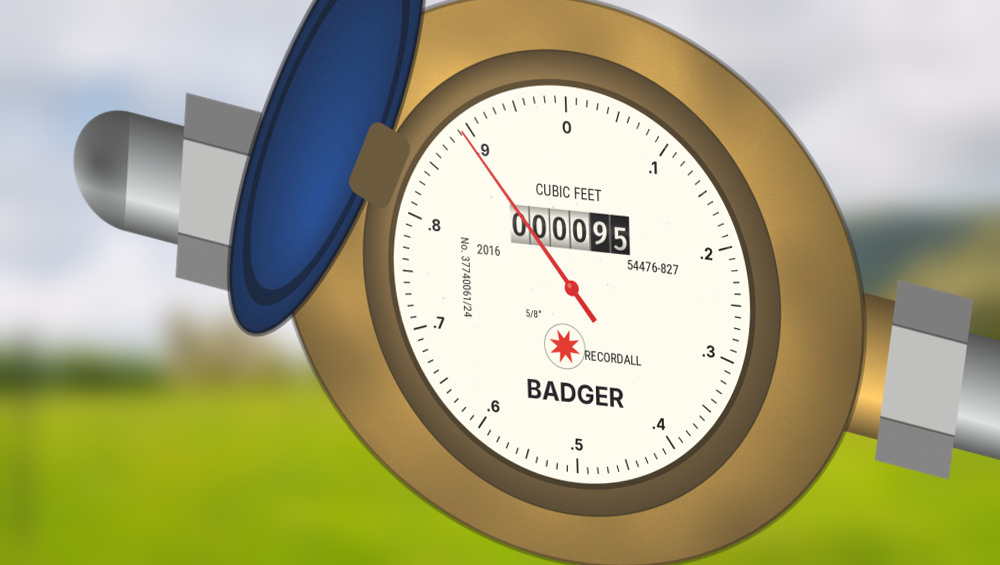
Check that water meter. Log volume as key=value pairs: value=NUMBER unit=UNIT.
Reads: value=94.89 unit=ft³
